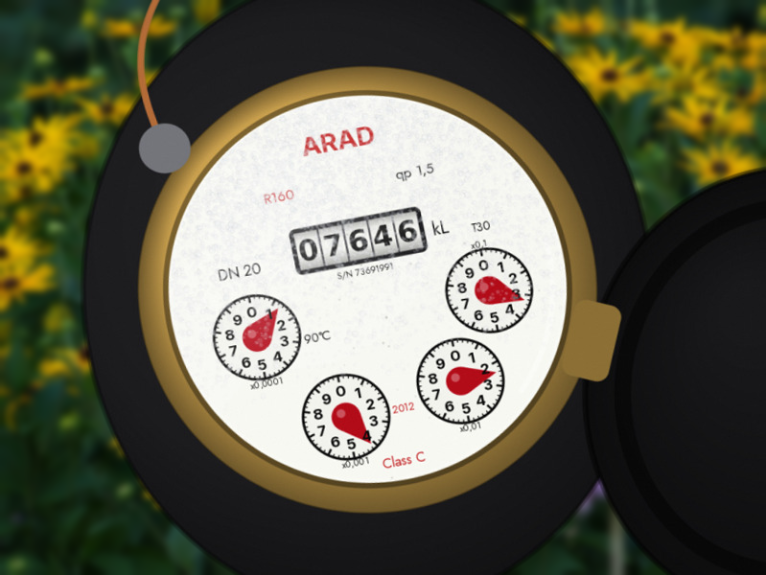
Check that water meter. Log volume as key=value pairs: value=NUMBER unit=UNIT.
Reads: value=7646.3241 unit=kL
